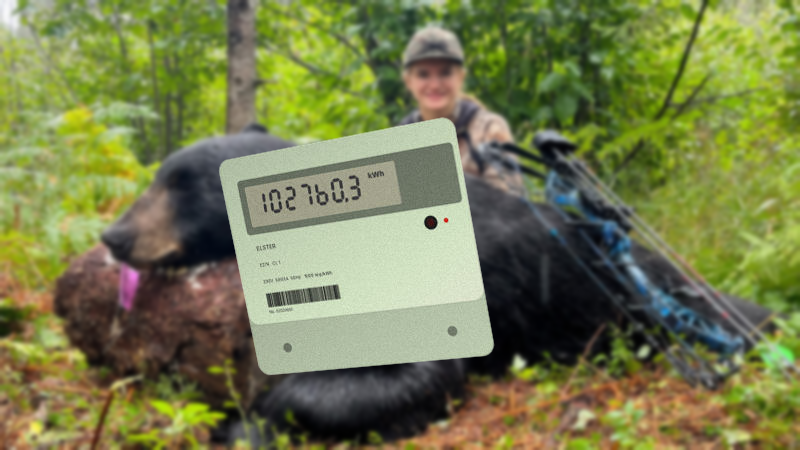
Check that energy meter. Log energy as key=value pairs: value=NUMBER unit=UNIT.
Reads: value=102760.3 unit=kWh
